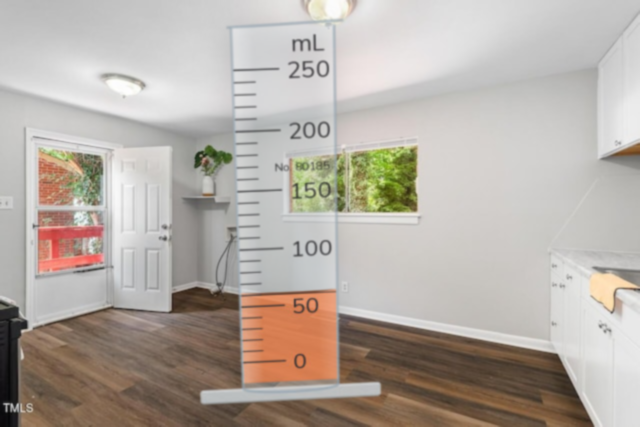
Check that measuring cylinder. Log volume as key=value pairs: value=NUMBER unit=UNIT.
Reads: value=60 unit=mL
